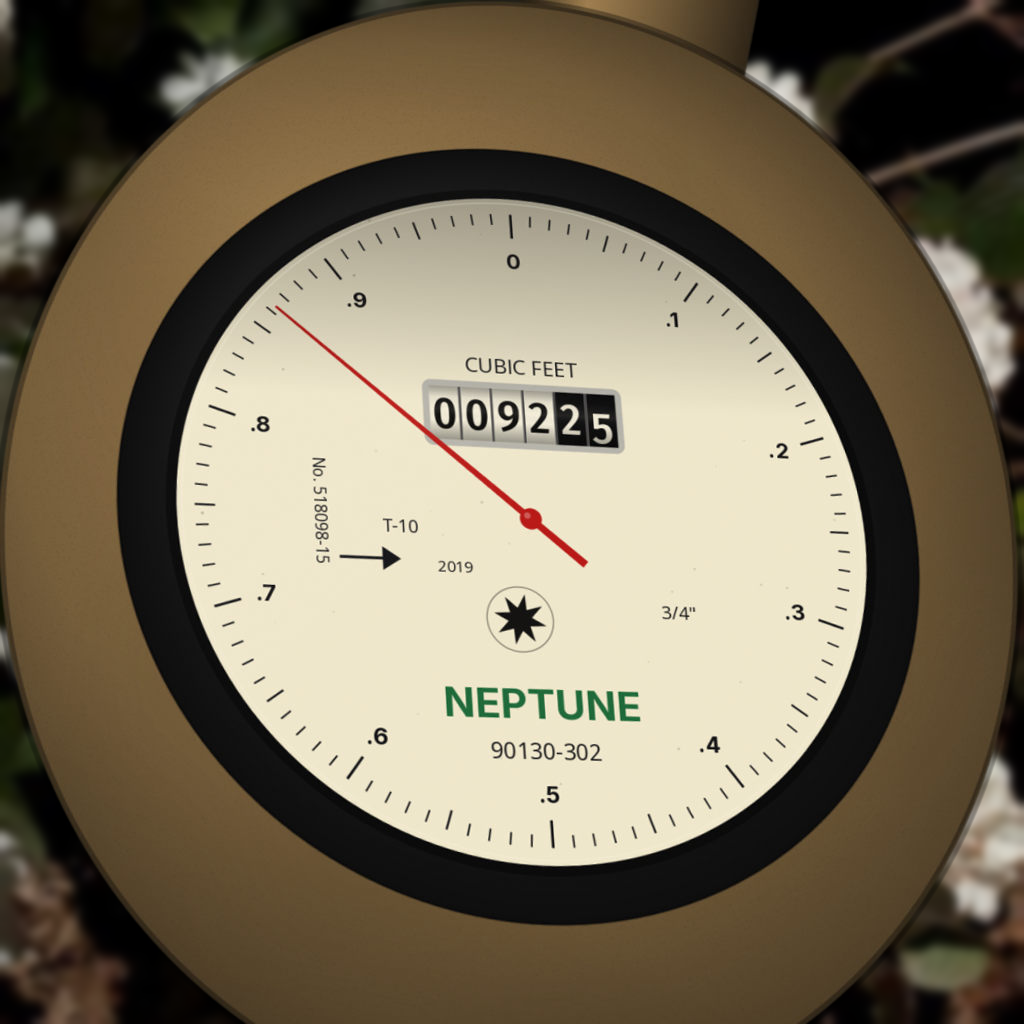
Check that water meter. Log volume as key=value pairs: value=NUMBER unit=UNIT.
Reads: value=9224.86 unit=ft³
